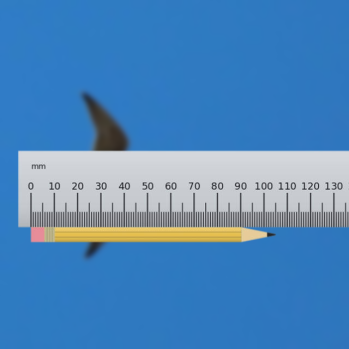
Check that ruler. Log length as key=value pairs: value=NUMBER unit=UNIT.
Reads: value=105 unit=mm
